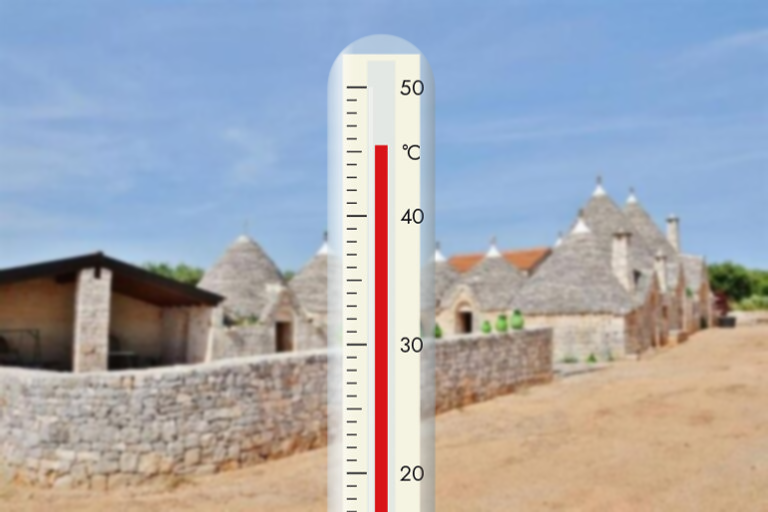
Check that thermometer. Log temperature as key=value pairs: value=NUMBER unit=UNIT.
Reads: value=45.5 unit=°C
